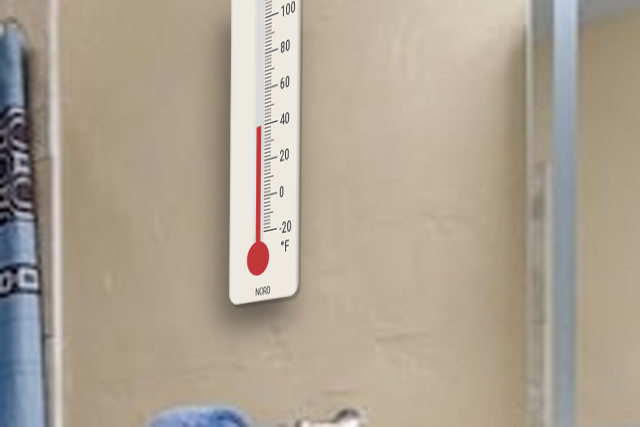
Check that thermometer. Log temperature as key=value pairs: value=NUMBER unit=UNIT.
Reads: value=40 unit=°F
